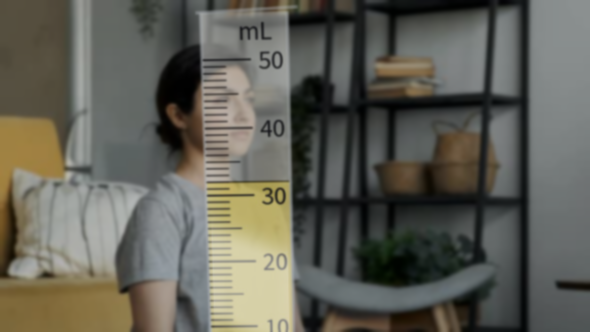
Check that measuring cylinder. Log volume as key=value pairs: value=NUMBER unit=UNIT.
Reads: value=32 unit=mL
